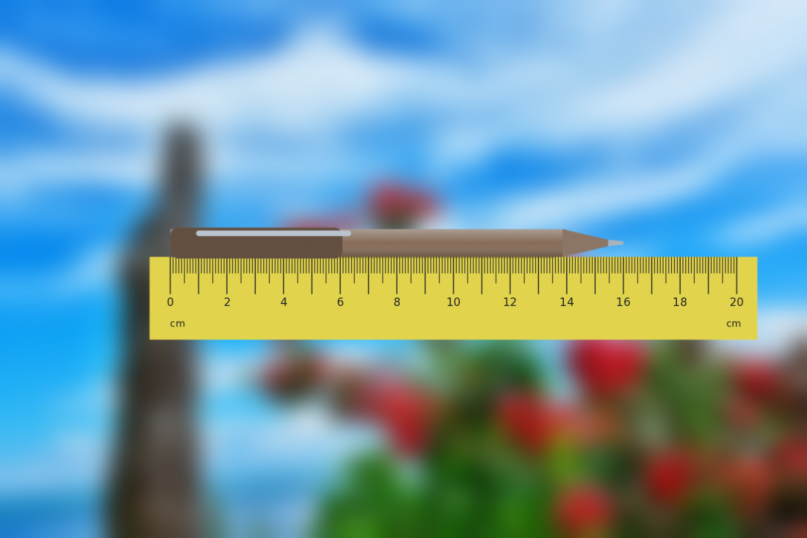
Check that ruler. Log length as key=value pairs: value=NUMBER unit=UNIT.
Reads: value=16 unit=cm
